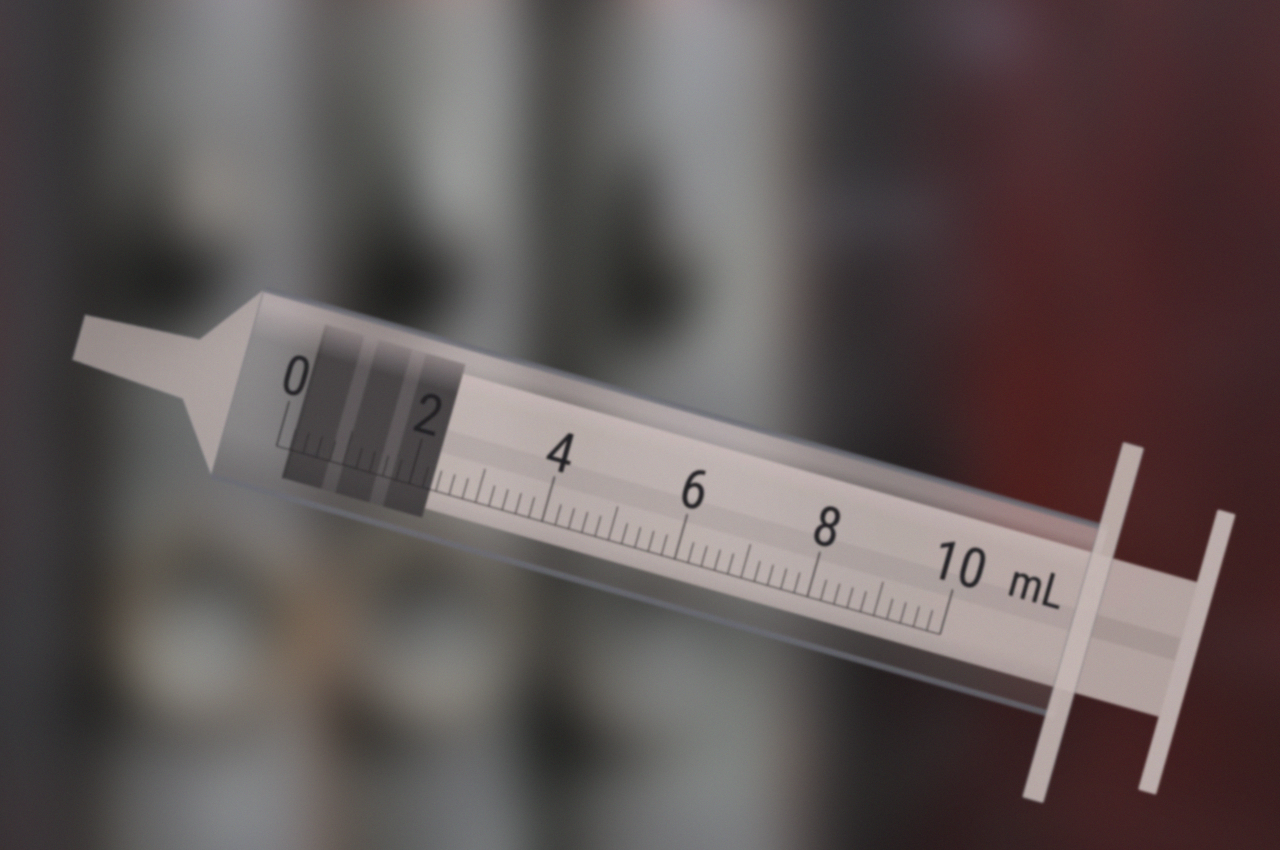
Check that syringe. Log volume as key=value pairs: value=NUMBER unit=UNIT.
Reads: value=0.2 unit=mL
